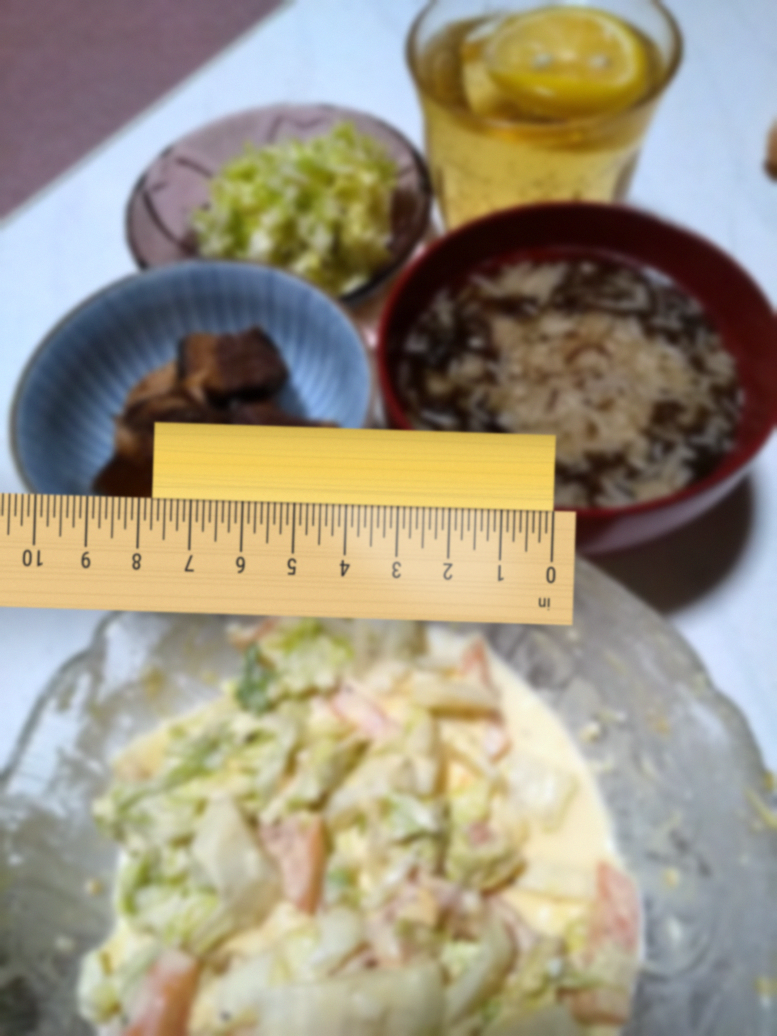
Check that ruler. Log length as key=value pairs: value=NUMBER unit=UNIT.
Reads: value=7.75 unit=in
